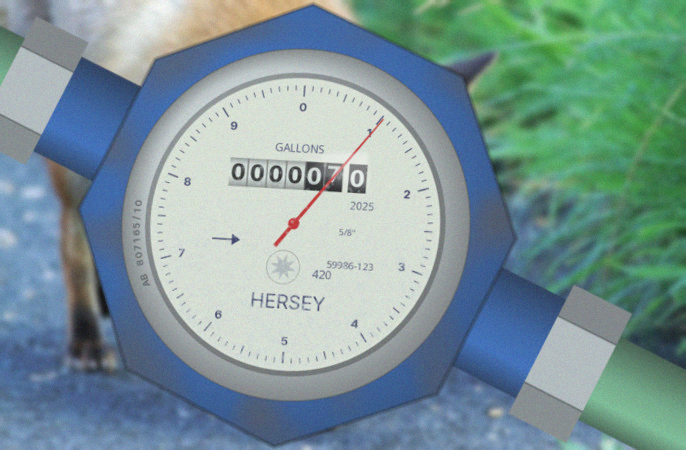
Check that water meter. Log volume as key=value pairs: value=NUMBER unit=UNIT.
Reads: value=71.0 unit=gal
